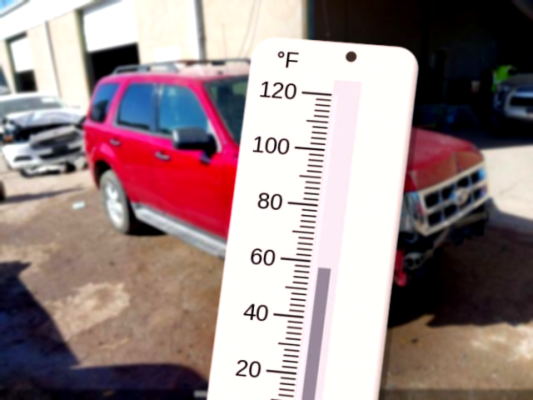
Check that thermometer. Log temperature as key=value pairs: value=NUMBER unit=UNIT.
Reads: value=58 unit=°F
